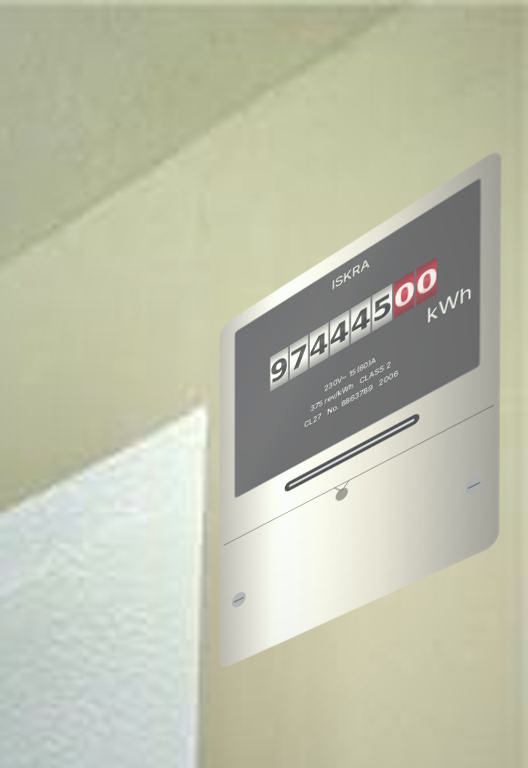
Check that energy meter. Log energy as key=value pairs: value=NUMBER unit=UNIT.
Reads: value=974445.00 unit=kWh
